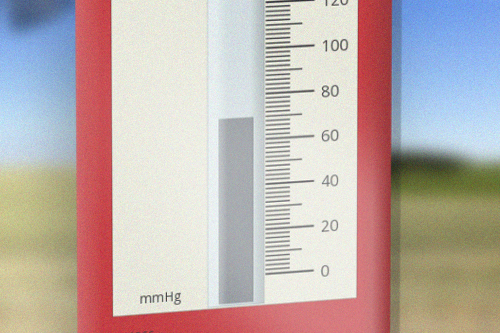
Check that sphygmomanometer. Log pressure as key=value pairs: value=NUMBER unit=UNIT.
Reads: value=70 unit=mmHg
